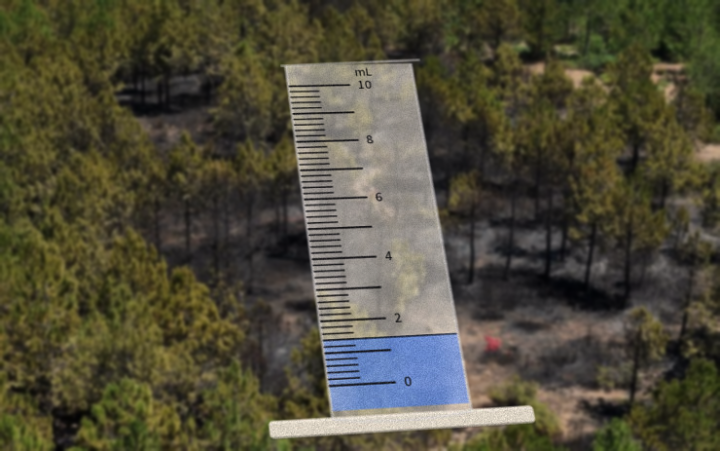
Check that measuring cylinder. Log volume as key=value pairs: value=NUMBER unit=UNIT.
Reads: value=1.4 unit=mL
